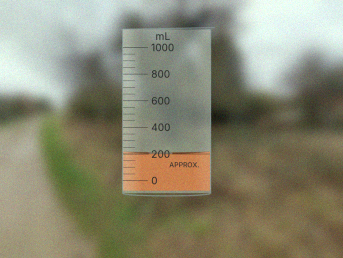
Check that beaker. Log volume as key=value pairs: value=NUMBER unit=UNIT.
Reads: value=200 unit=mL
